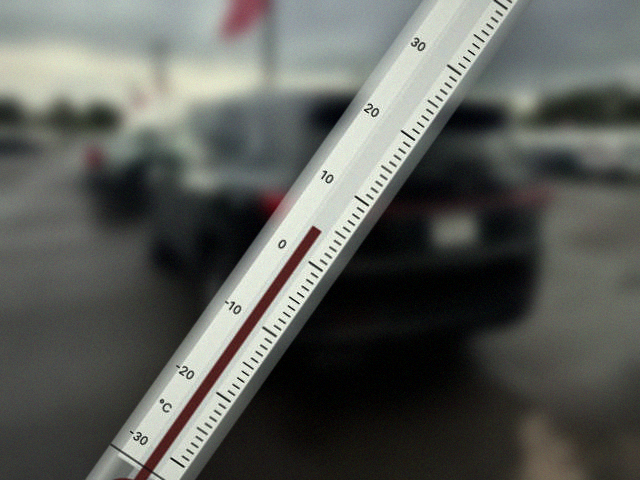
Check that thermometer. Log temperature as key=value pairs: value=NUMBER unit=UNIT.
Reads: value=4 unit=°C
